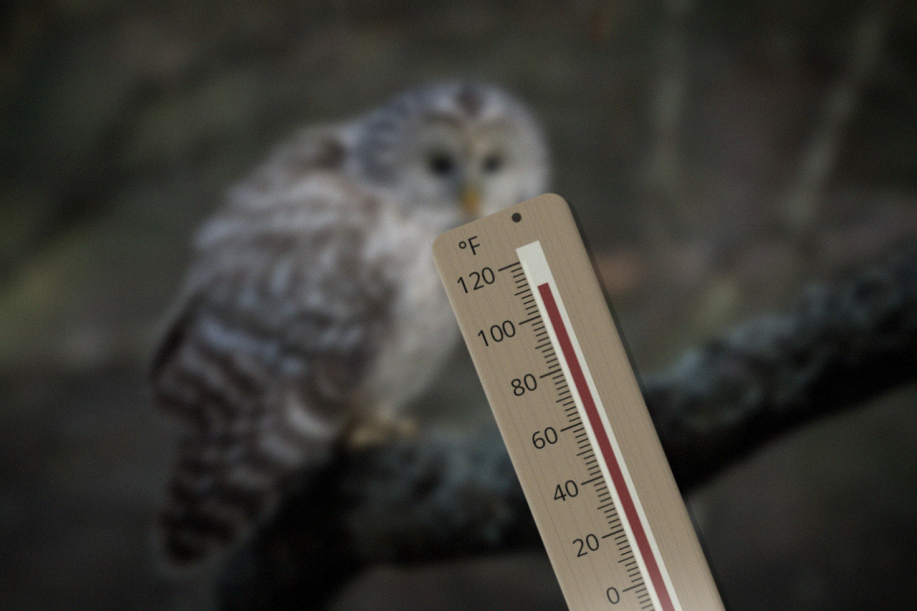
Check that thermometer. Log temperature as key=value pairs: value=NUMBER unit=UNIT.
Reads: value=110 unit=°F
